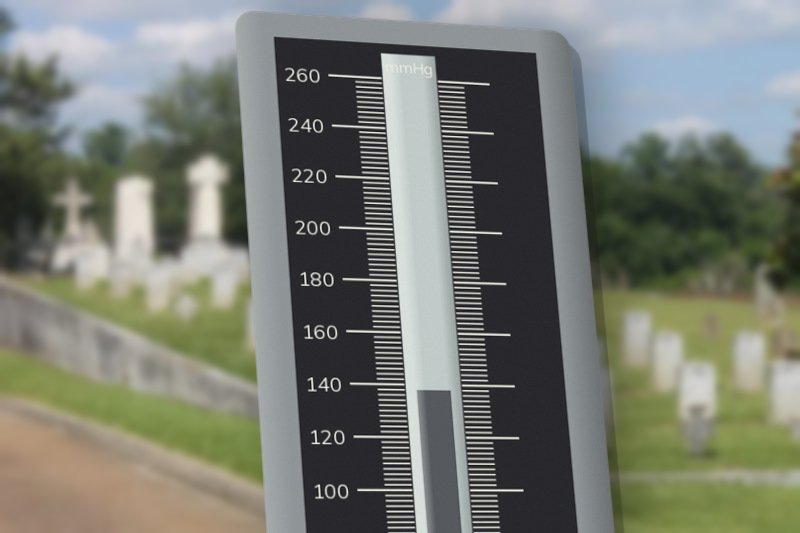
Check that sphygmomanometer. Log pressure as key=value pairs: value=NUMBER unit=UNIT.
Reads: value=138 unit=mmHg
